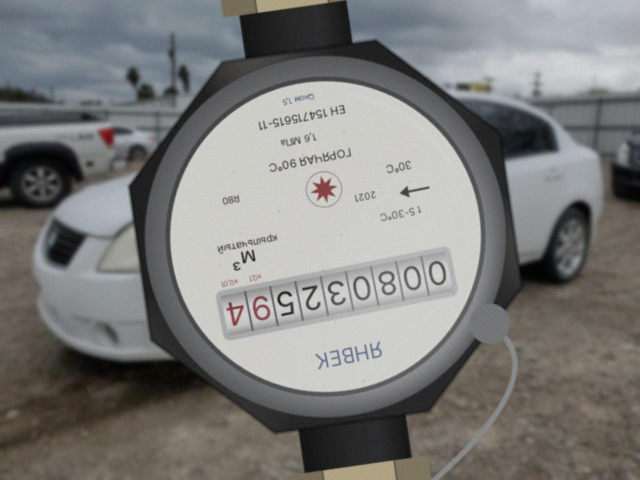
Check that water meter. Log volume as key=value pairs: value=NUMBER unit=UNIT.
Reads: value=80325.94 unit=m³
